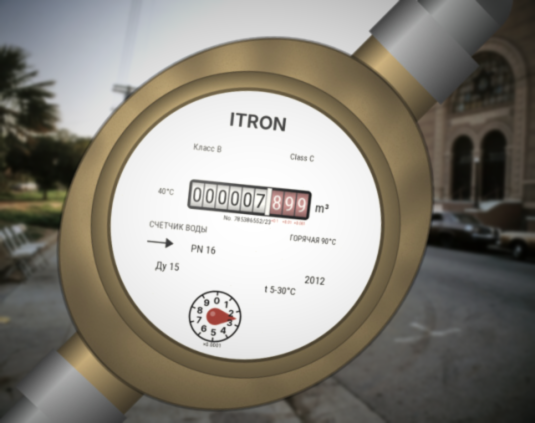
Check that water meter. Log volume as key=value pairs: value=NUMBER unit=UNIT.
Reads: value=7.8992 unit=m³
